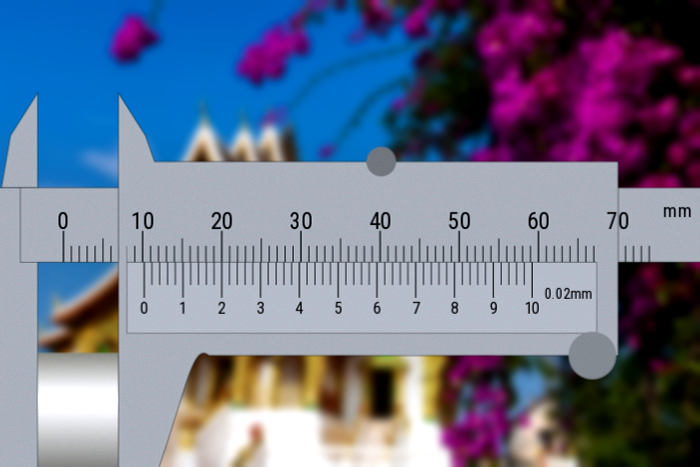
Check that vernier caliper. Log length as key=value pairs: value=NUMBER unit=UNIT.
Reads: value=10.2 unit=mm
